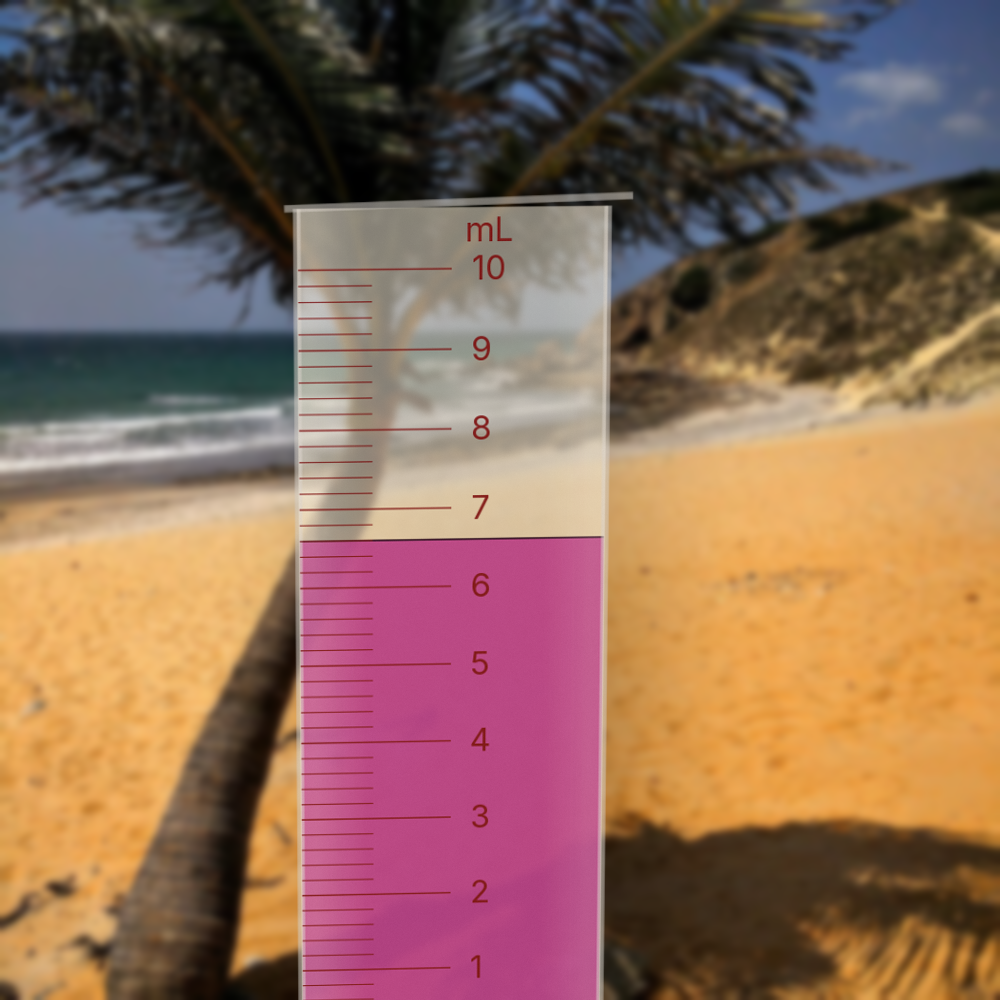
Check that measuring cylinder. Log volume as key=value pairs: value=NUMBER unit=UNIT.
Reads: value=6.6 unit=mL
